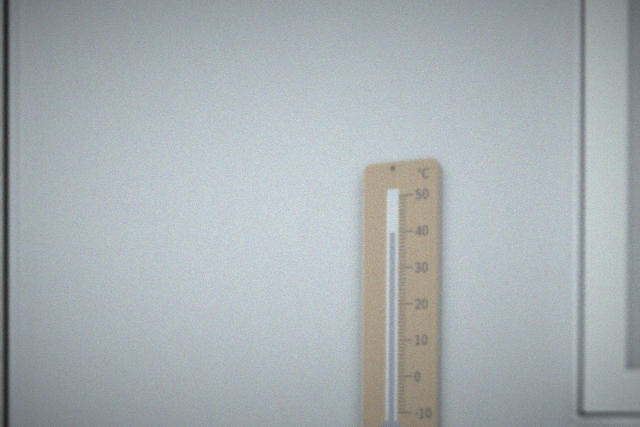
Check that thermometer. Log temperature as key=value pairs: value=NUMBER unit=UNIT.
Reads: value=40 unit=°C
